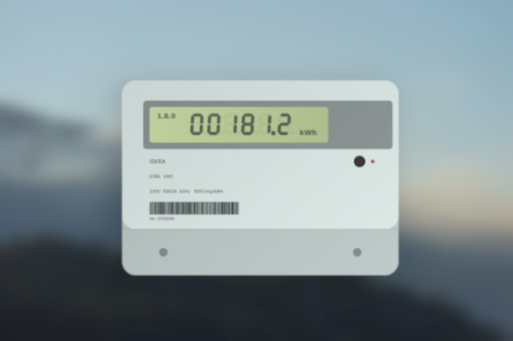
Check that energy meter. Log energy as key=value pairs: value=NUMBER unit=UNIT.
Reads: value=181.2 unit=kWh
